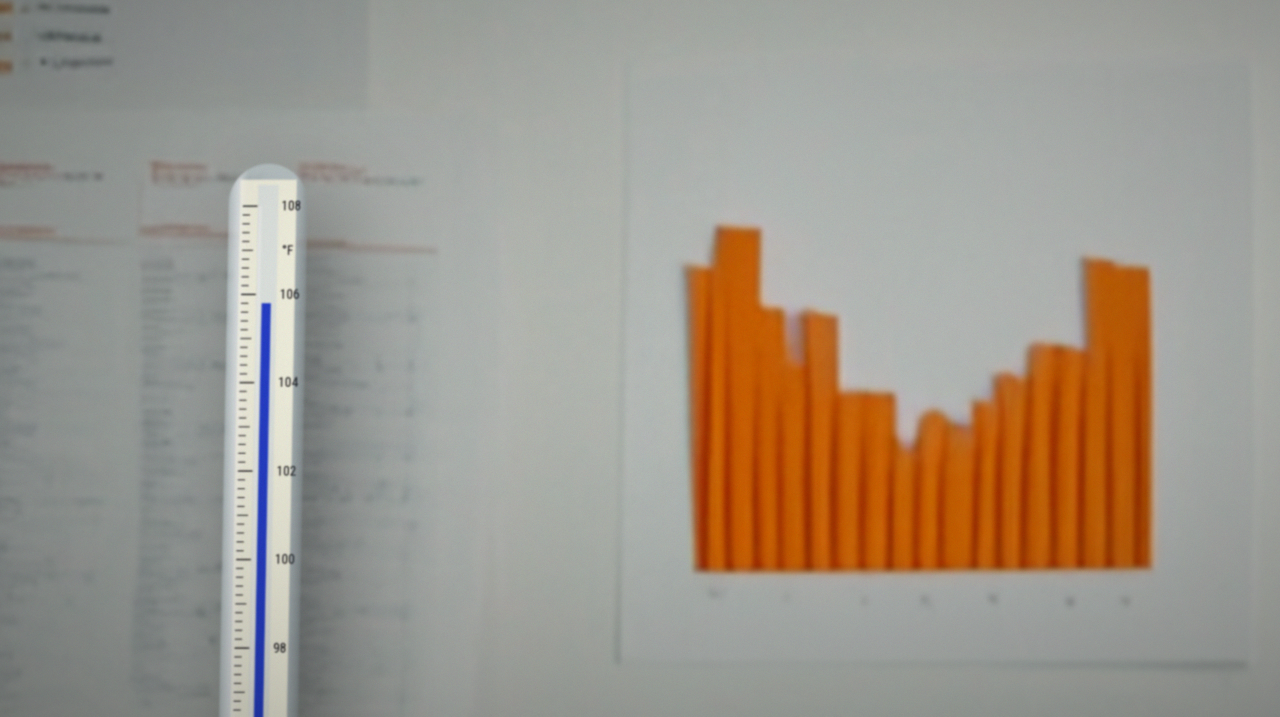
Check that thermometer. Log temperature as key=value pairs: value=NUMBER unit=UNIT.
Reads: value=105.8 unit=°F
